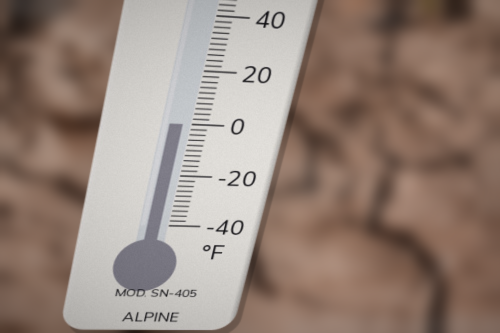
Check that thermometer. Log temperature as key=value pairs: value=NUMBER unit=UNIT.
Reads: value=0 unit=°F
